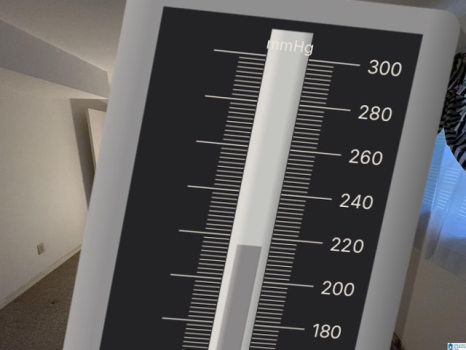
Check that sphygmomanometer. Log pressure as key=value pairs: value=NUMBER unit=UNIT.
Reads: value=216 unit=mmHg
